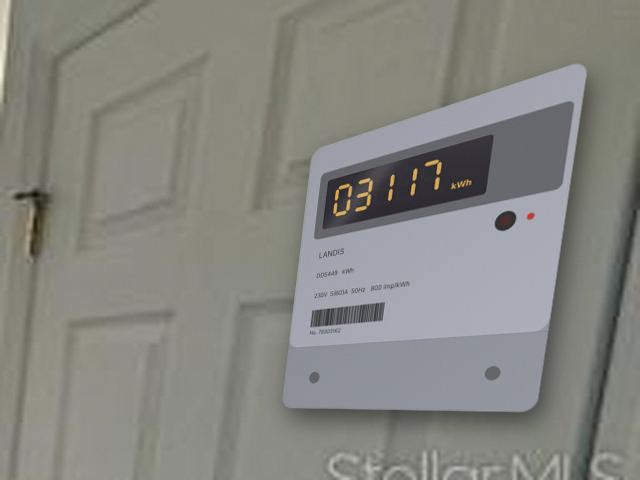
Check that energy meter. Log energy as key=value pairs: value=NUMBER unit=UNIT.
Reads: value=3117 unit=kWh
